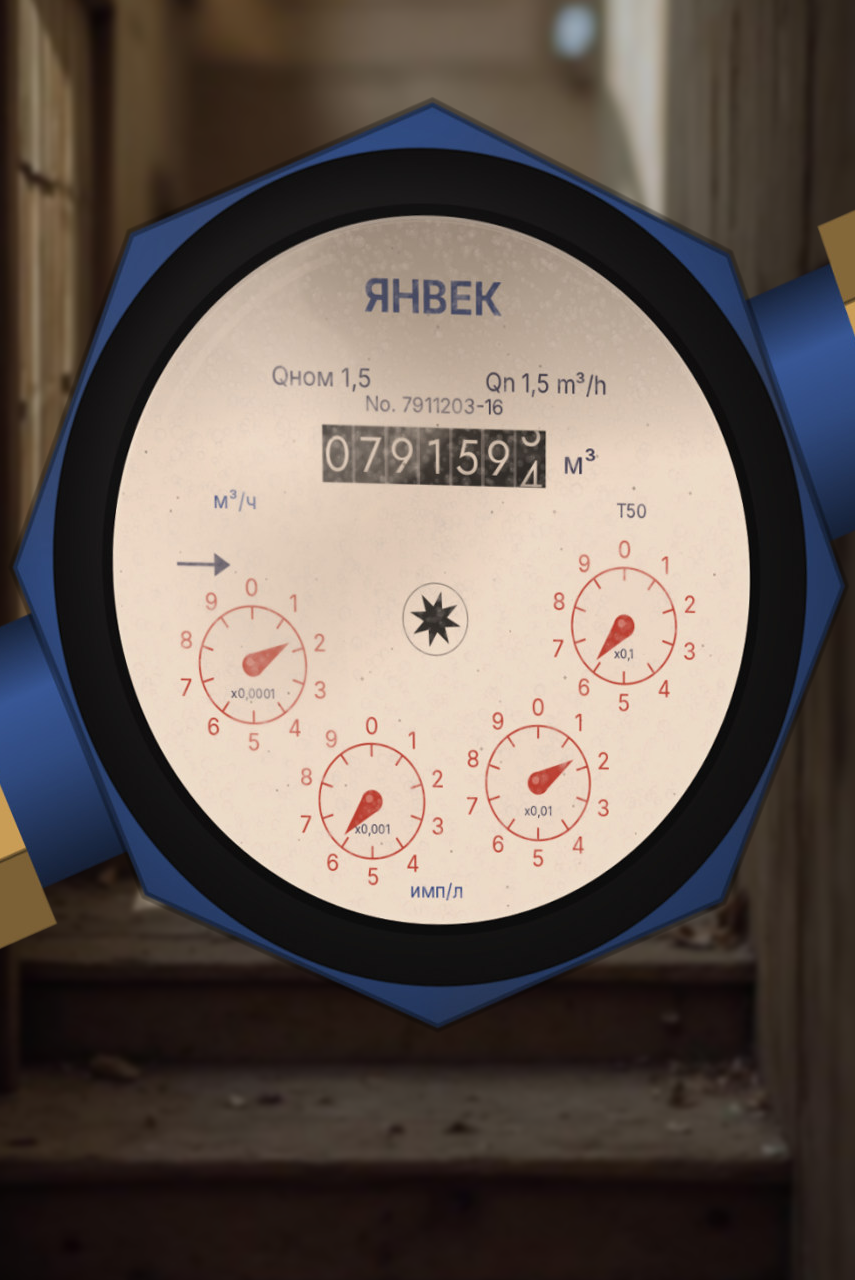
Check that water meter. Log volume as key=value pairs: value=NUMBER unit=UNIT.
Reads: value=791593.6161 unit=m³
